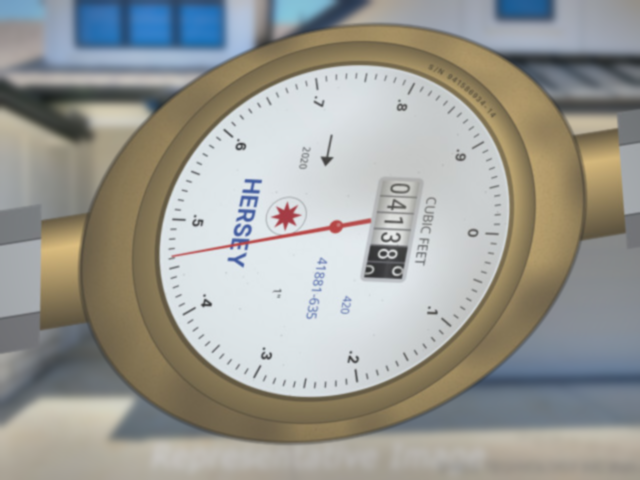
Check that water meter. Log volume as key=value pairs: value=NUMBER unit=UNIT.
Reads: value=41388.46 unit=ft³
